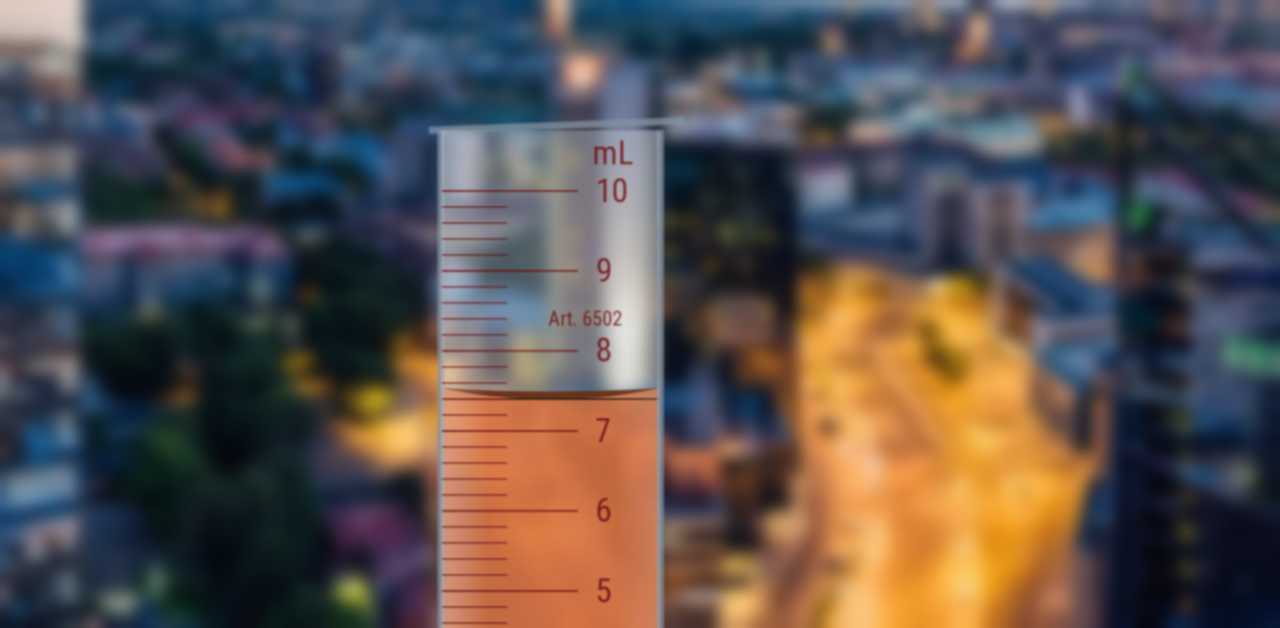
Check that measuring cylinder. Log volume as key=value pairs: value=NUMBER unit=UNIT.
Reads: value=7.4 unit=mL
